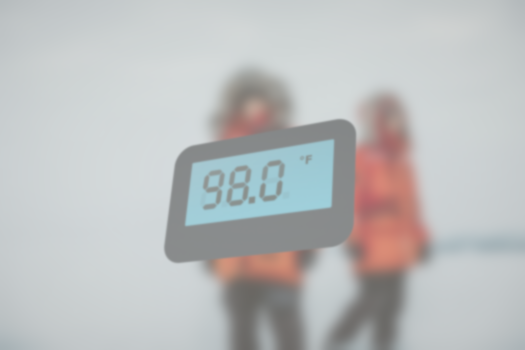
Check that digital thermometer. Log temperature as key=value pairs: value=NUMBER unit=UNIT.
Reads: value=98.0 unit=°F
